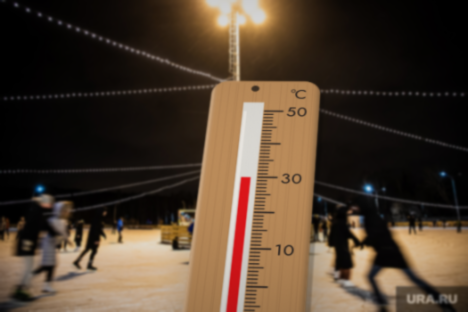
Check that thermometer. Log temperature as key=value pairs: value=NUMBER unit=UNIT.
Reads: value=30 unit=°C
